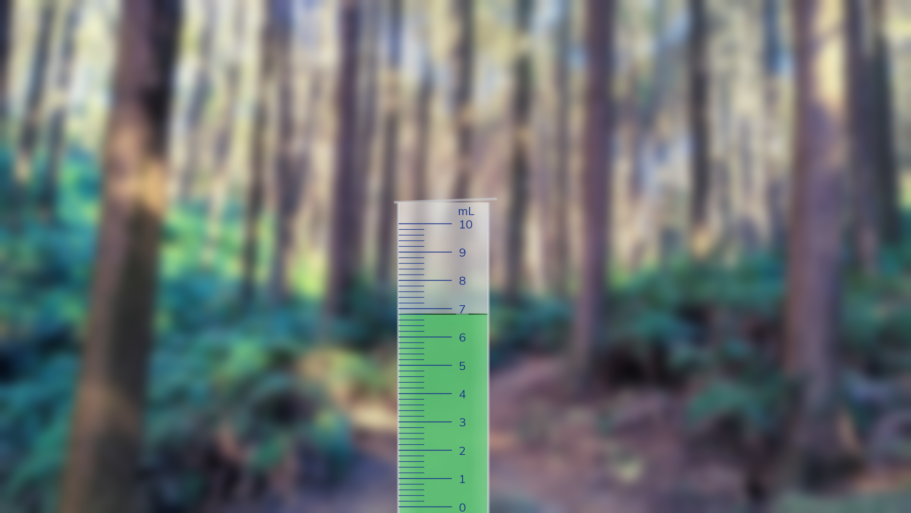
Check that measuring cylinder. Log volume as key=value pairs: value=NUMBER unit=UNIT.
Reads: value=6.8 unit=mL
